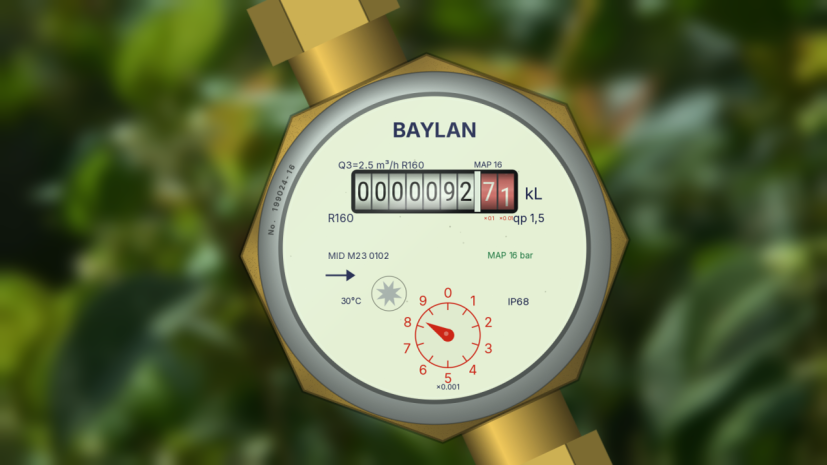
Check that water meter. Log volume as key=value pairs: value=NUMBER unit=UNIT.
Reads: value=92.708 unit=kL
